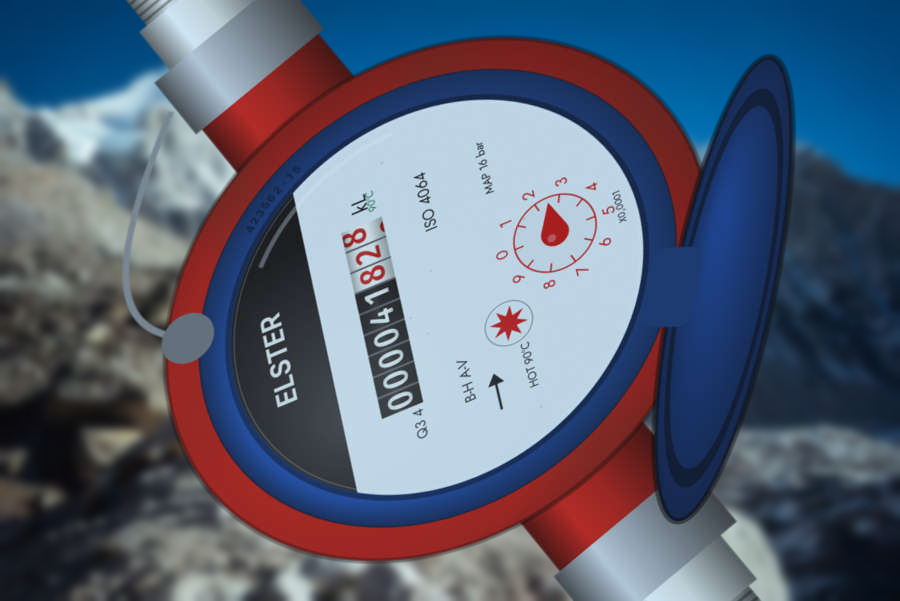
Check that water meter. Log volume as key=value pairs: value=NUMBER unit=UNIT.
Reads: value=41.8282 unit=kL
